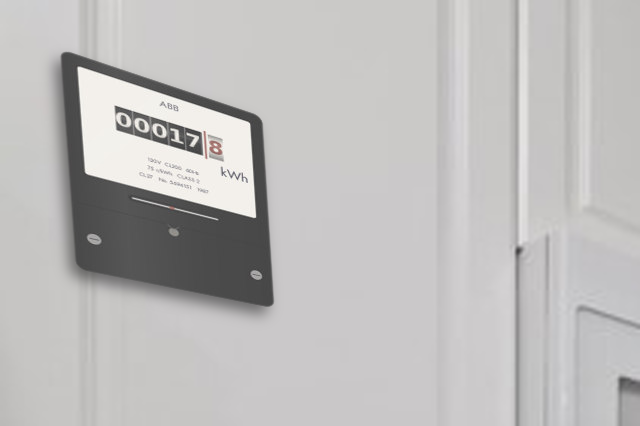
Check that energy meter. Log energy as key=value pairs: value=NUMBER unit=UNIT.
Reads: value=17.8 unit=kWh
